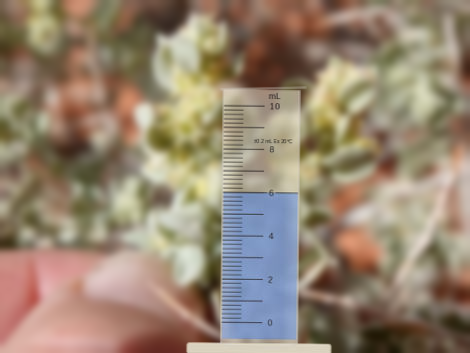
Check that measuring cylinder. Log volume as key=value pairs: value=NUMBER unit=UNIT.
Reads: value=6 unit=mL
